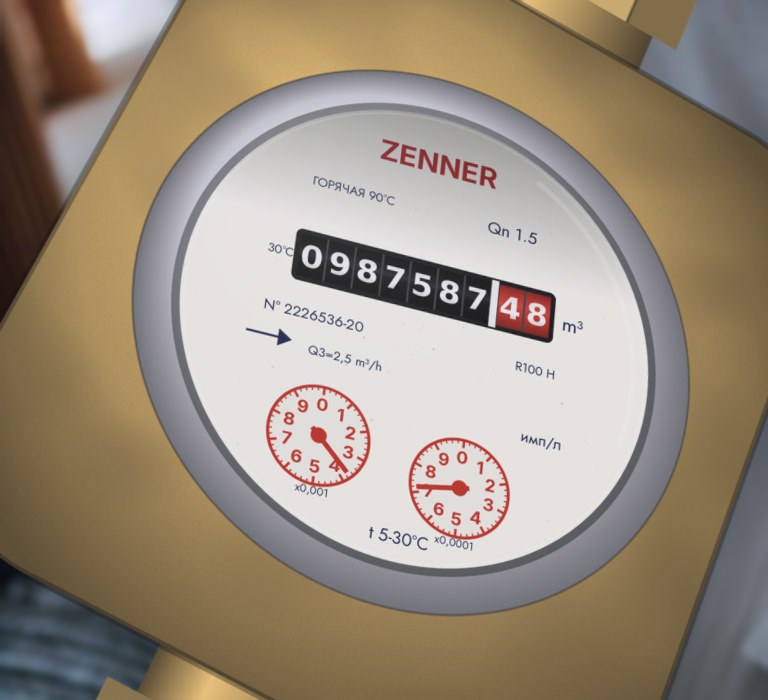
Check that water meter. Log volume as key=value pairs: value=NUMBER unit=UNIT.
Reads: value=987587.4837 unit=m³
